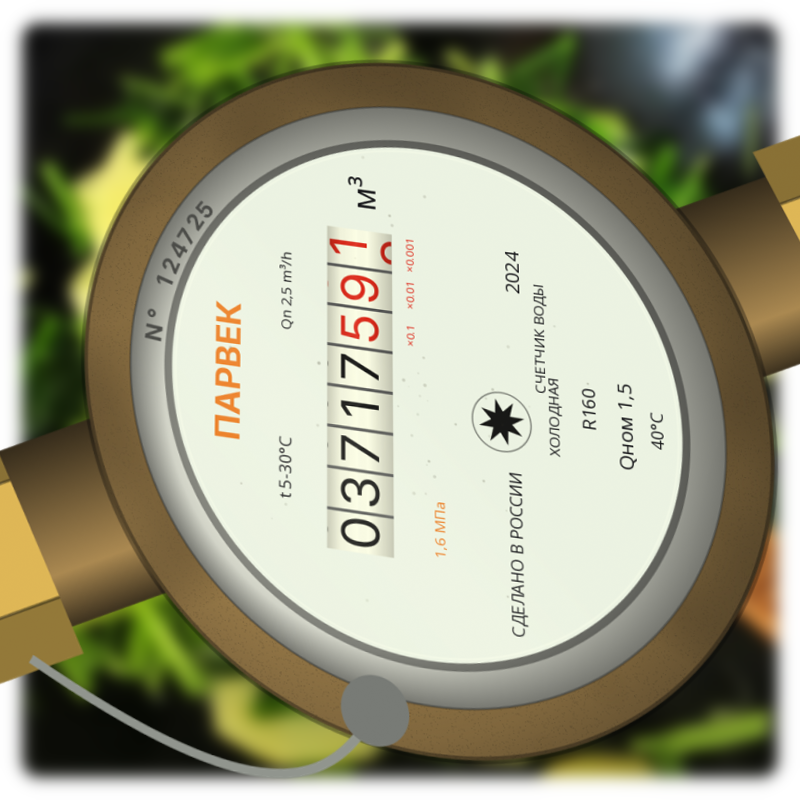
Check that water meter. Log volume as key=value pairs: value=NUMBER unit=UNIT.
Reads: value=3717.591 unit=m³
